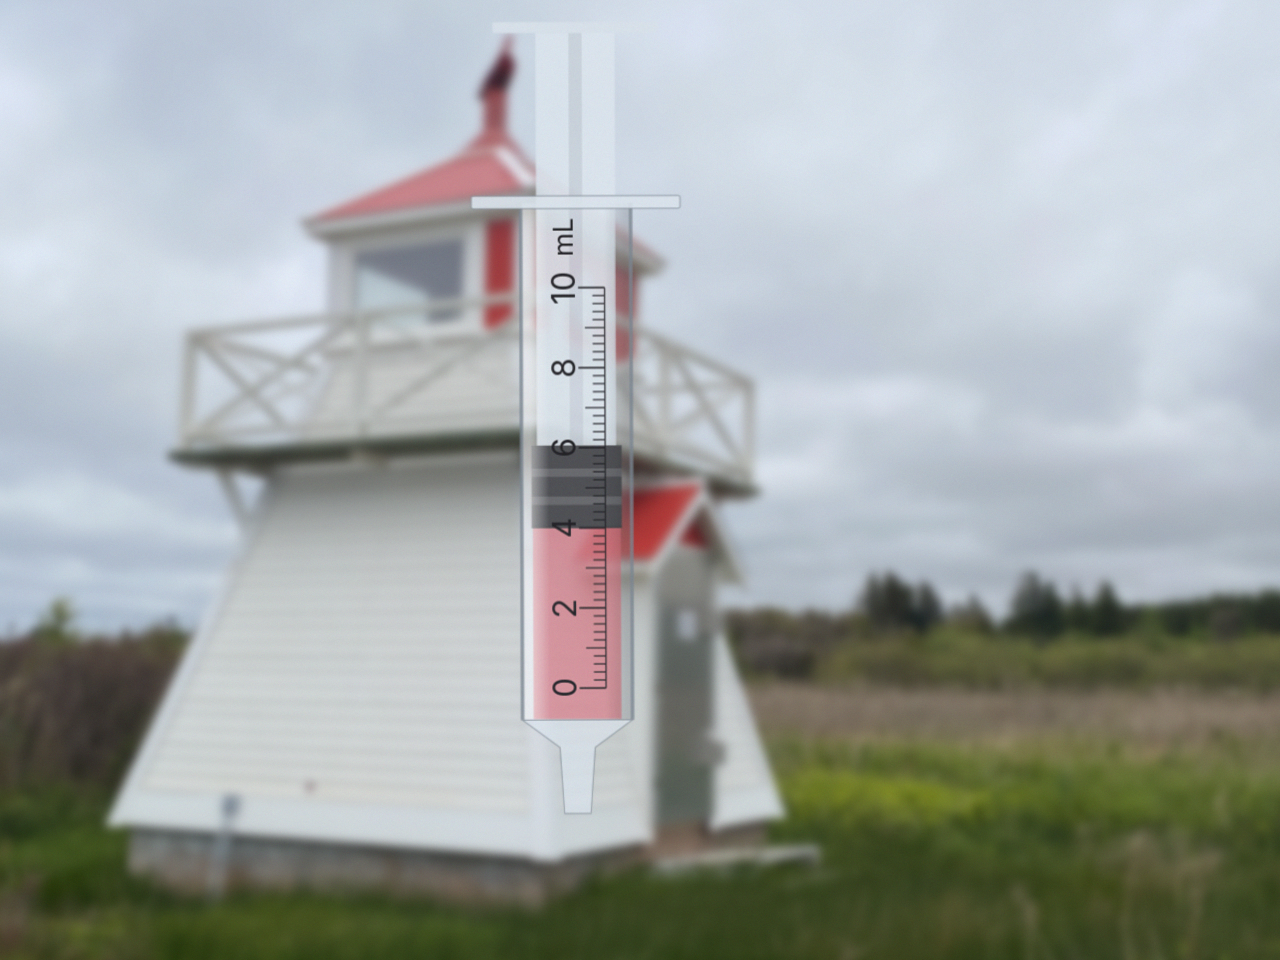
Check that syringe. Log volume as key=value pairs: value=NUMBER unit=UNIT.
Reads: value=4 unit=mL
